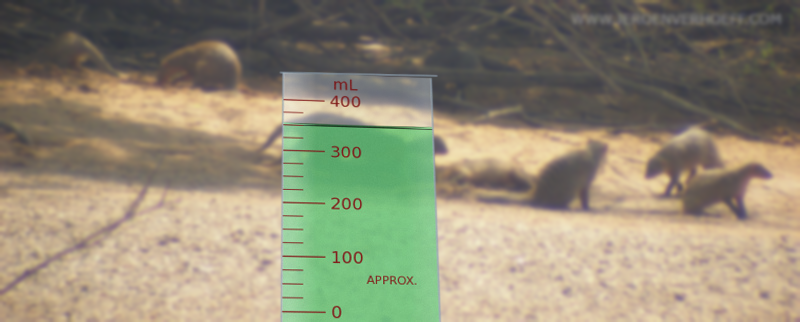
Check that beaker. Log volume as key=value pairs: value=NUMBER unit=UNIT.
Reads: value=350 unit=mL
